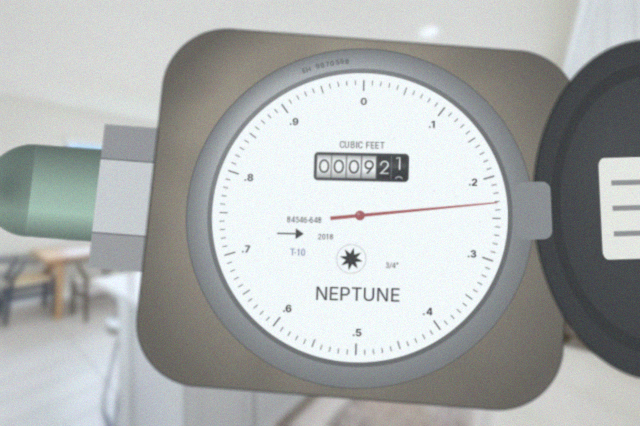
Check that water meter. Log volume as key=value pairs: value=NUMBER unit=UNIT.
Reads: value=921.23 unit=ft³
